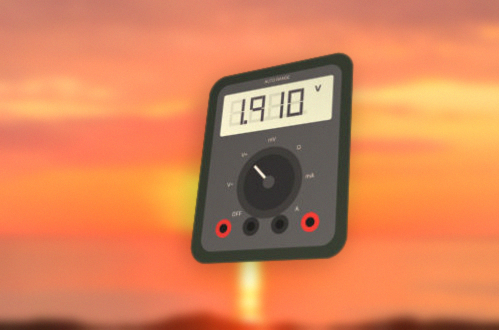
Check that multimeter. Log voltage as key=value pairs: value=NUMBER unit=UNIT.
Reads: value=1.910 unit=V
